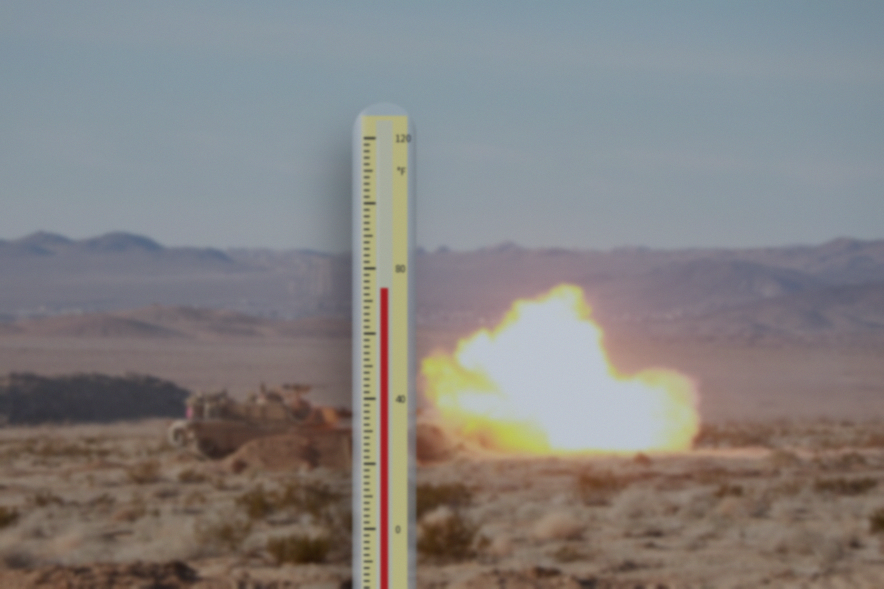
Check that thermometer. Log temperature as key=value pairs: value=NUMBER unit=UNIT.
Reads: value=74 unit=°F
